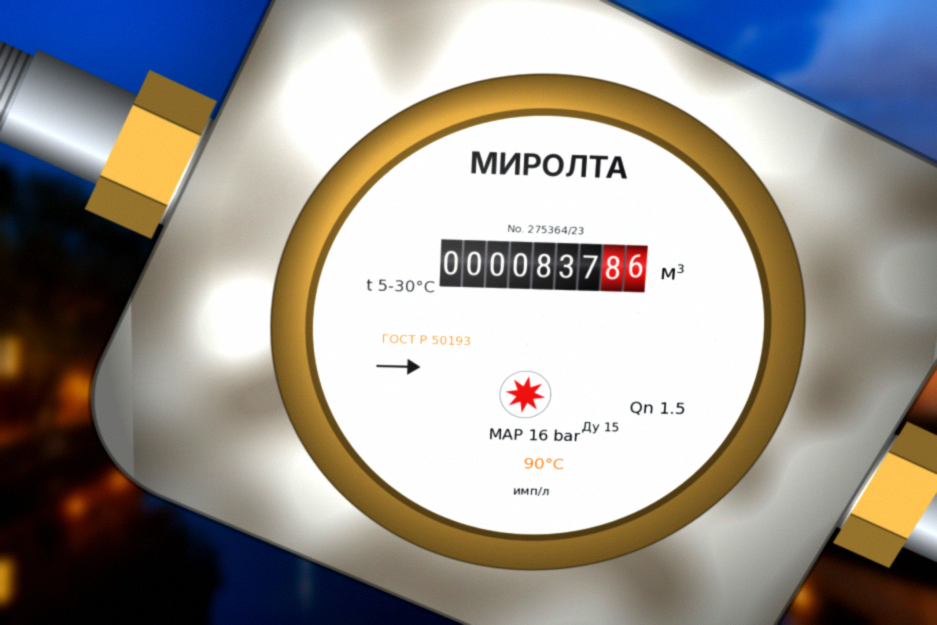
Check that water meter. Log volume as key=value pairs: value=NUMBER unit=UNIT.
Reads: value=837.86 unit=m³
